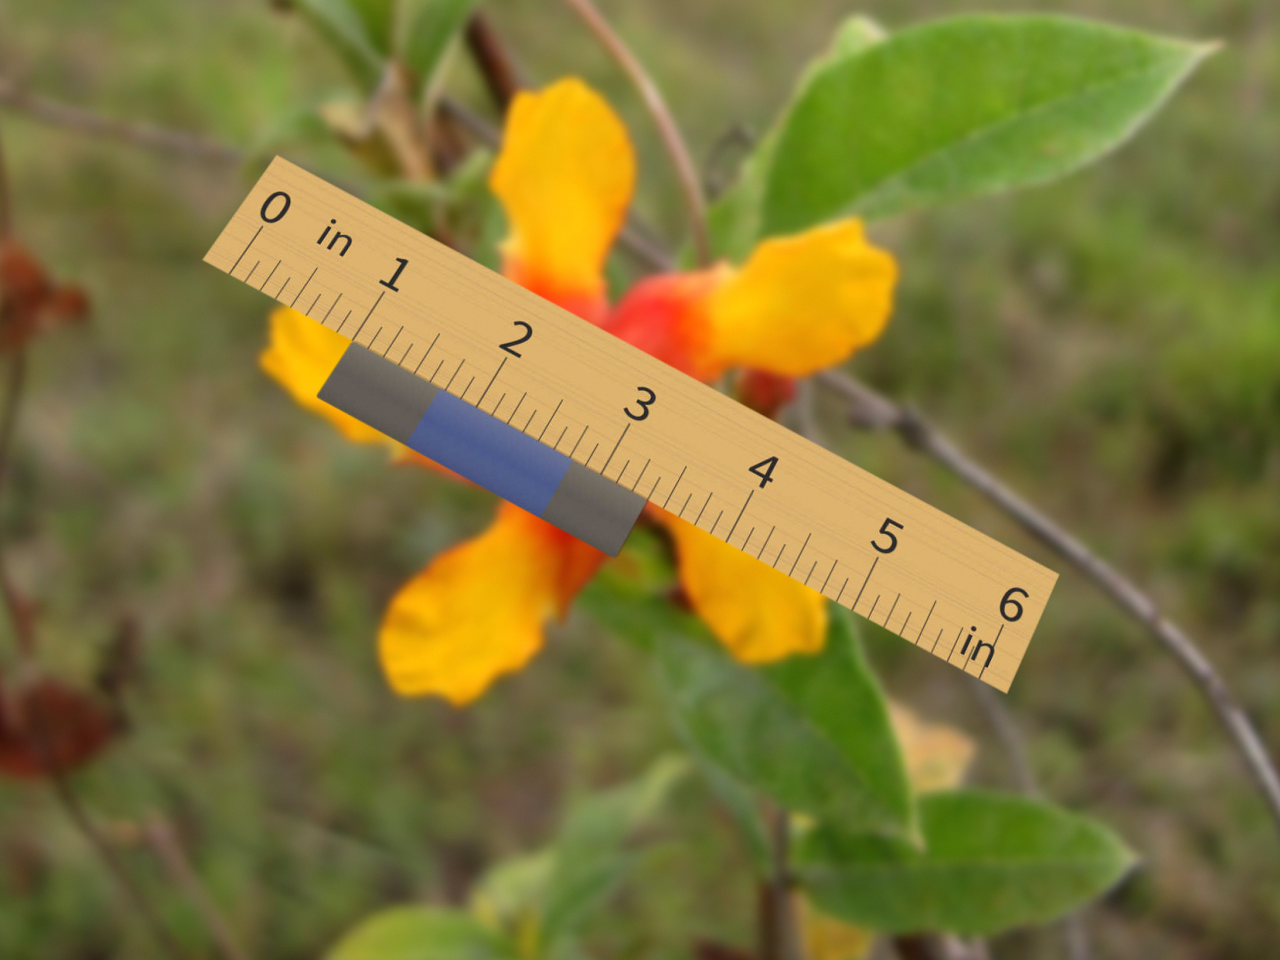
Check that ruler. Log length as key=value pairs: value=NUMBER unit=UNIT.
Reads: value=2.375 unit=in
